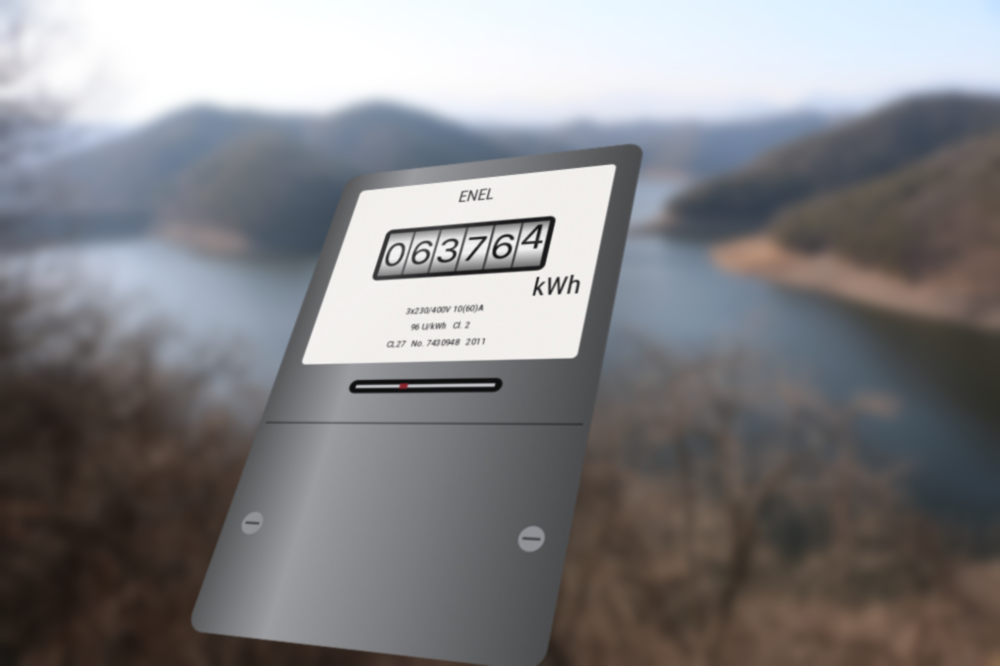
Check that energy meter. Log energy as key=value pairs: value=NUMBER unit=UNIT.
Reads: value=63764 unit=kWh
